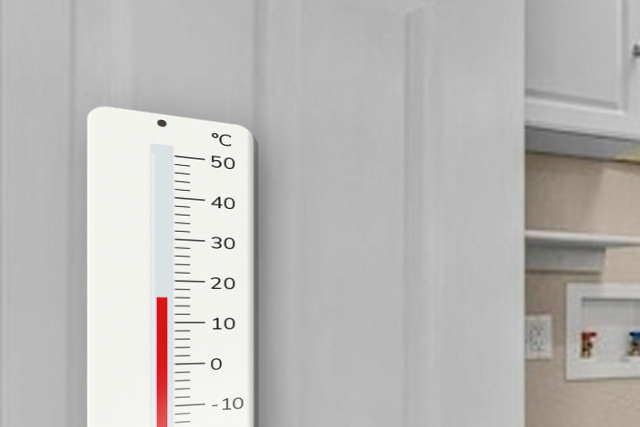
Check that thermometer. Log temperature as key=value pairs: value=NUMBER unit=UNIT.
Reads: value=16 unit=°C
